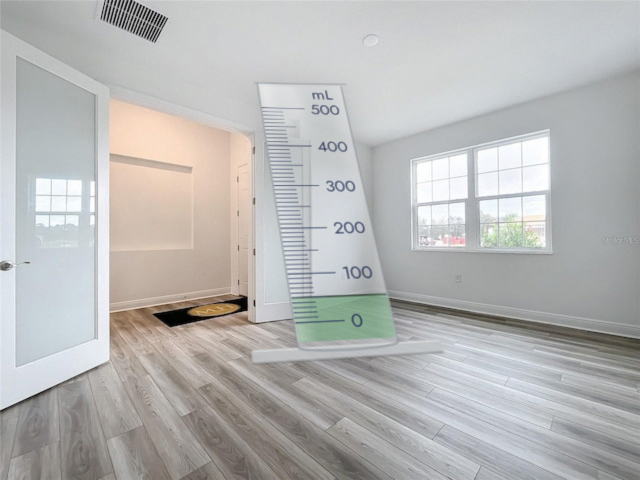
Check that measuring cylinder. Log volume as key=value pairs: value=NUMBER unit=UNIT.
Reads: value=50 unit=mL
